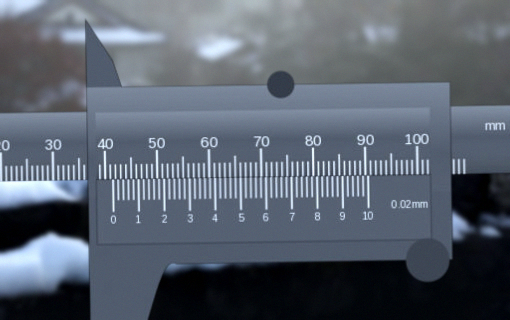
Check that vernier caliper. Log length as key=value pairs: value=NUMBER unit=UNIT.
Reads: value=41.5 unit=mm
